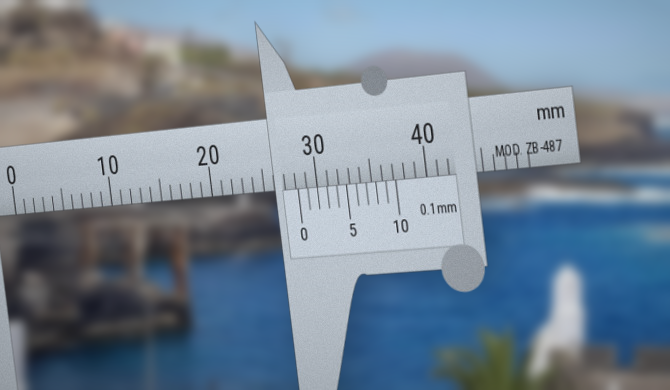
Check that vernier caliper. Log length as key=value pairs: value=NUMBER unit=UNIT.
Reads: value=28.2 unit=mm
